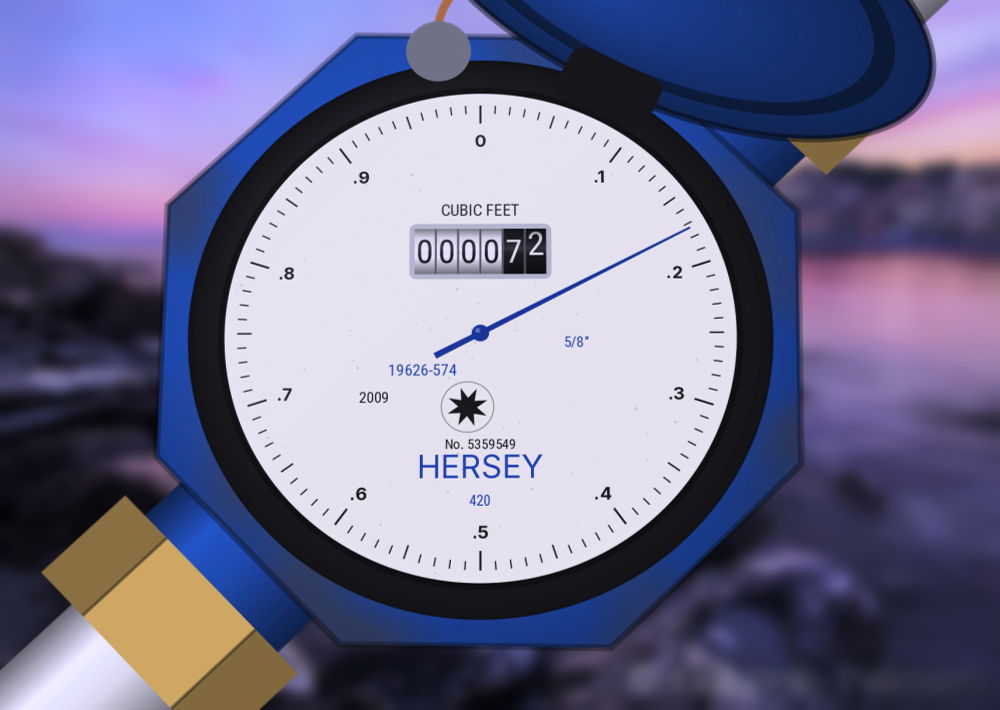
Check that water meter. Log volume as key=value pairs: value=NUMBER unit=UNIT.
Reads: value=72.17 unit=ft³
